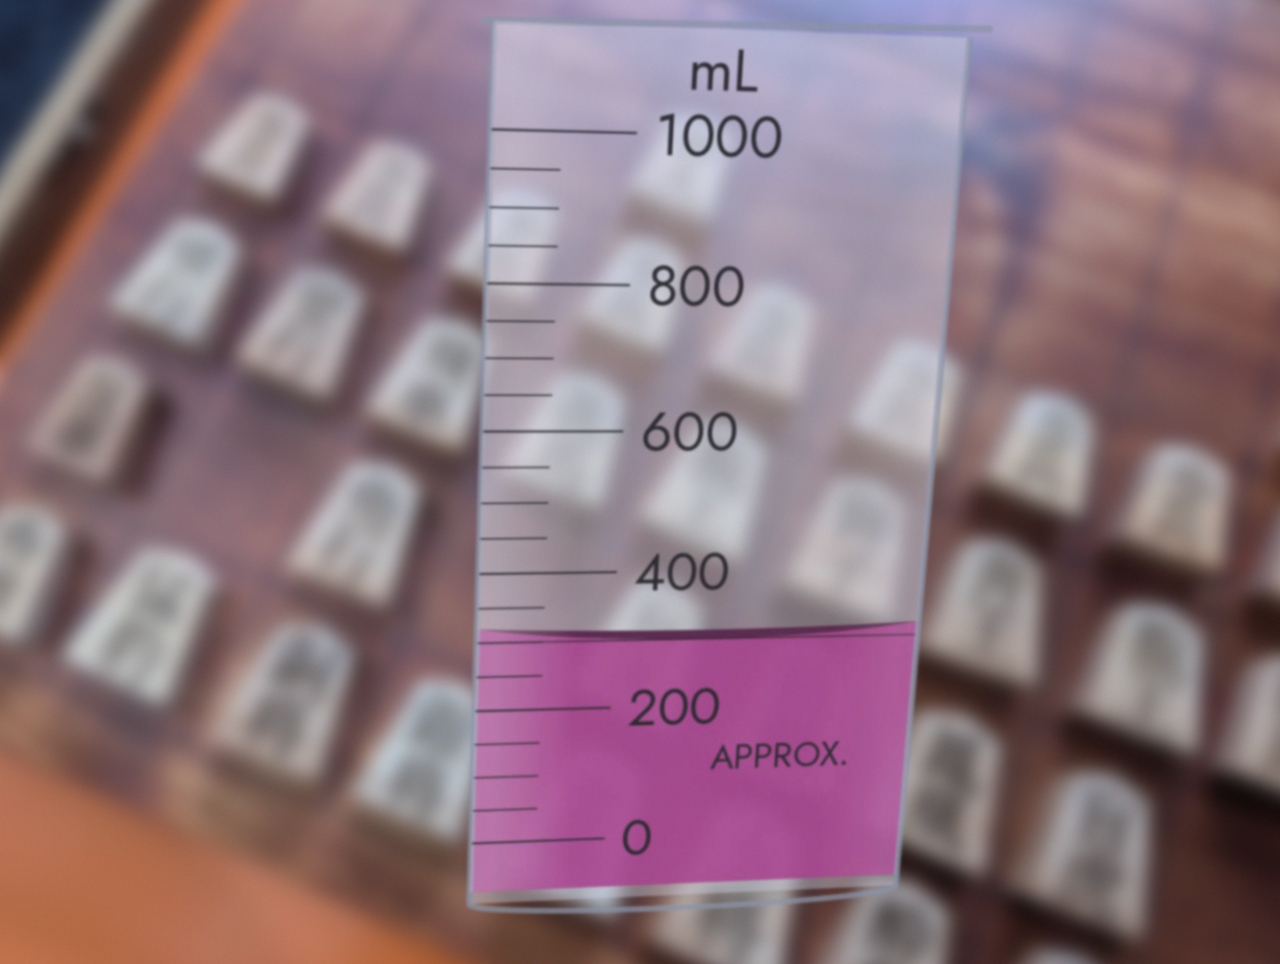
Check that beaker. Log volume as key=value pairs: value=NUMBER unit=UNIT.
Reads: value=300 unit=mL
